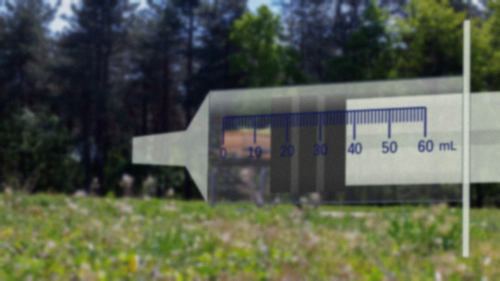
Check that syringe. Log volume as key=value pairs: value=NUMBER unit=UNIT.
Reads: value=15 unit=mL
